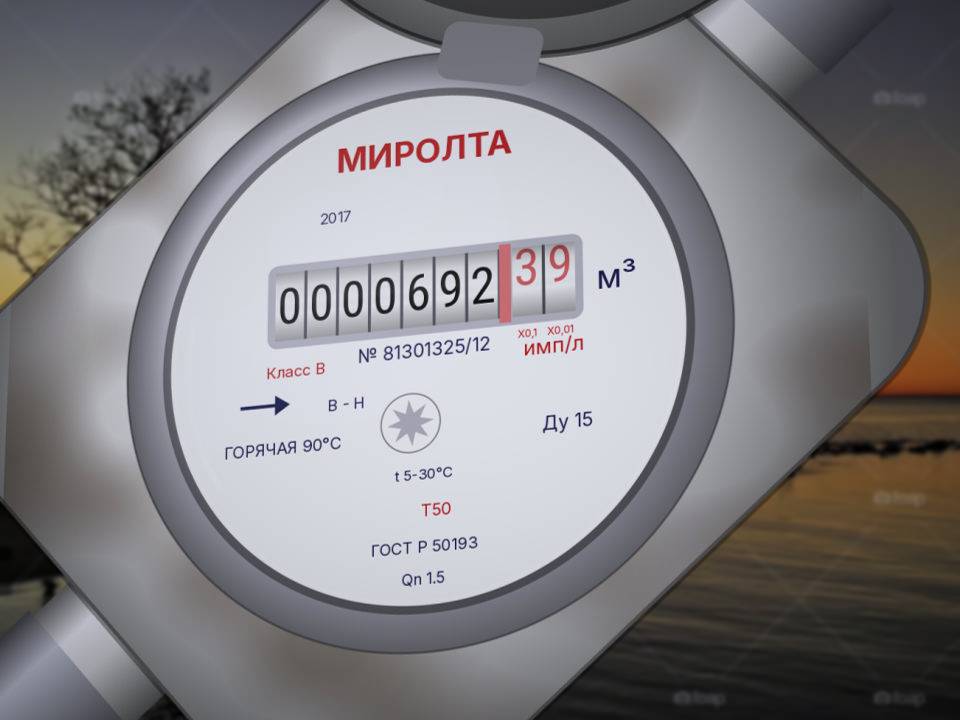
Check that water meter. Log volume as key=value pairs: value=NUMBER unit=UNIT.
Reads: value=692.39 unit=m³
